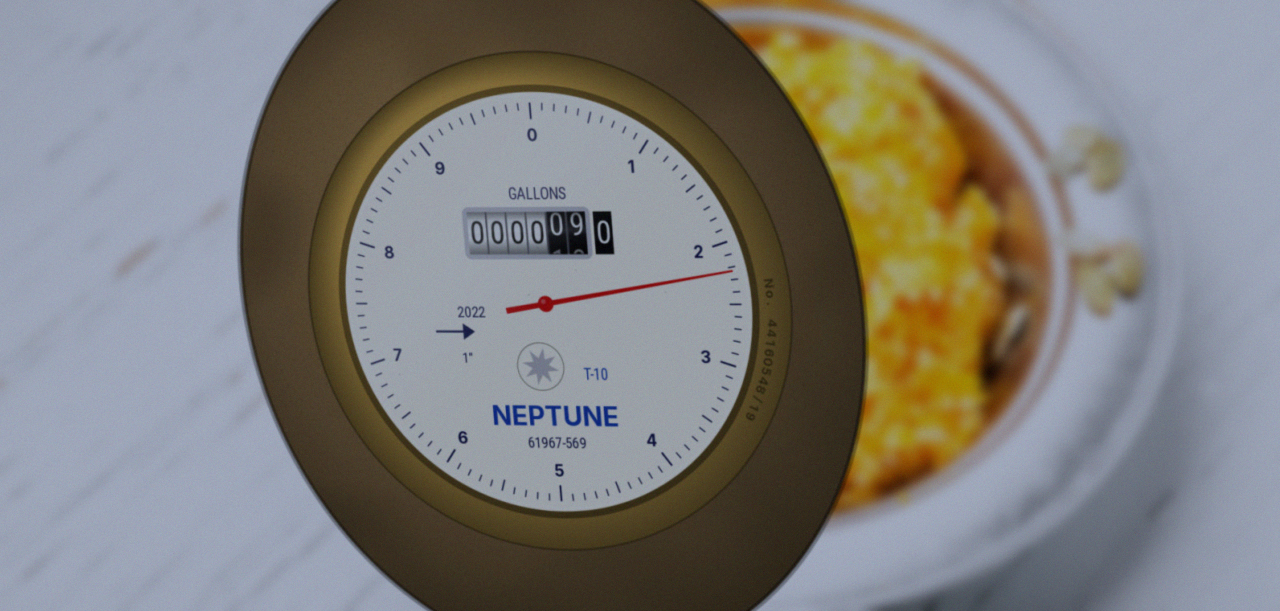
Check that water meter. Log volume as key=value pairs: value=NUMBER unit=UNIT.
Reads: value=92.2 unit=gal
